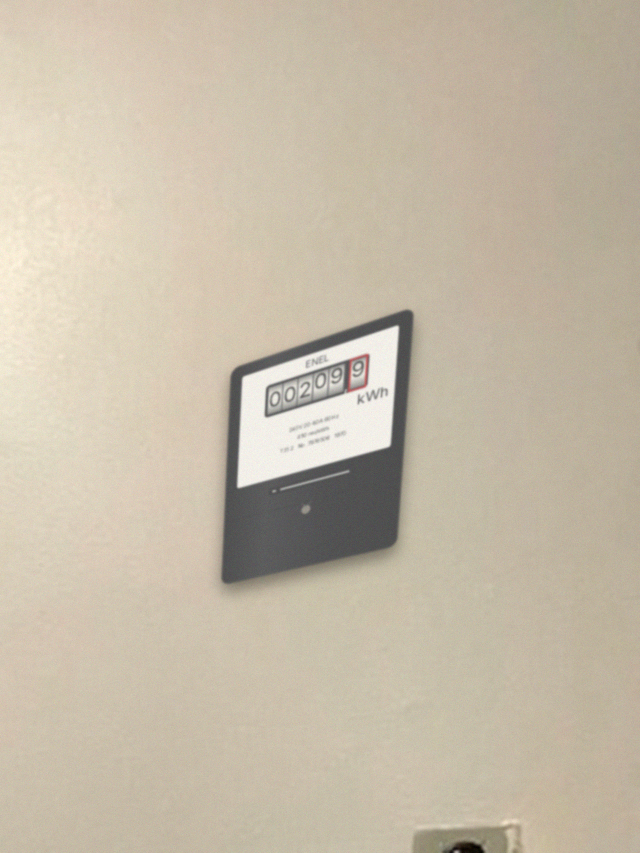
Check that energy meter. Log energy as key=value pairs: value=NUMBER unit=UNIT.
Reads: value=209.9 unit=kWh
